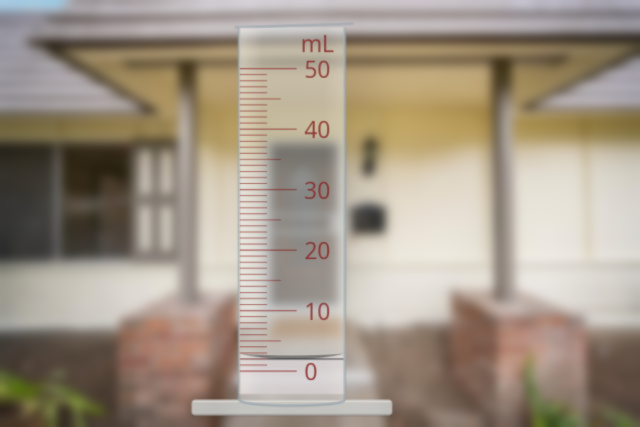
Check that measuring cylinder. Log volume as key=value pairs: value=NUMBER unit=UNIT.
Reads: value=2 unit=mL
